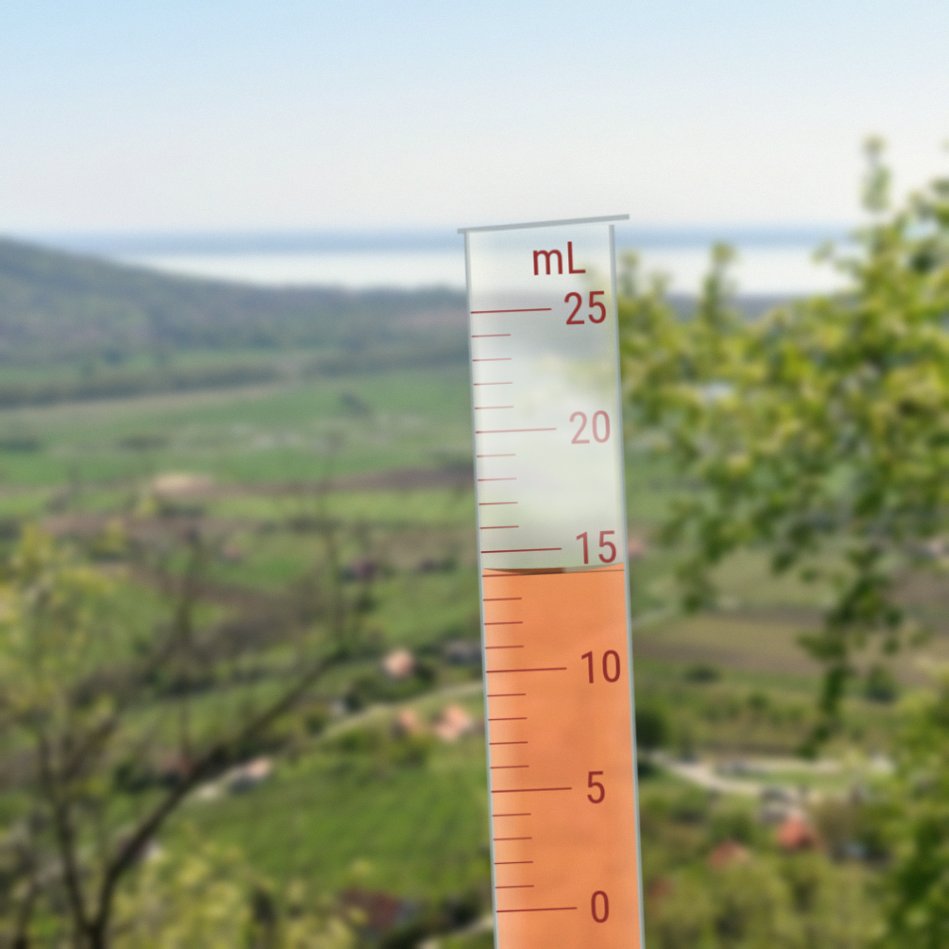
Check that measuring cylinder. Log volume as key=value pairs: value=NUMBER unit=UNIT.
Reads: value=14 unit=mL
